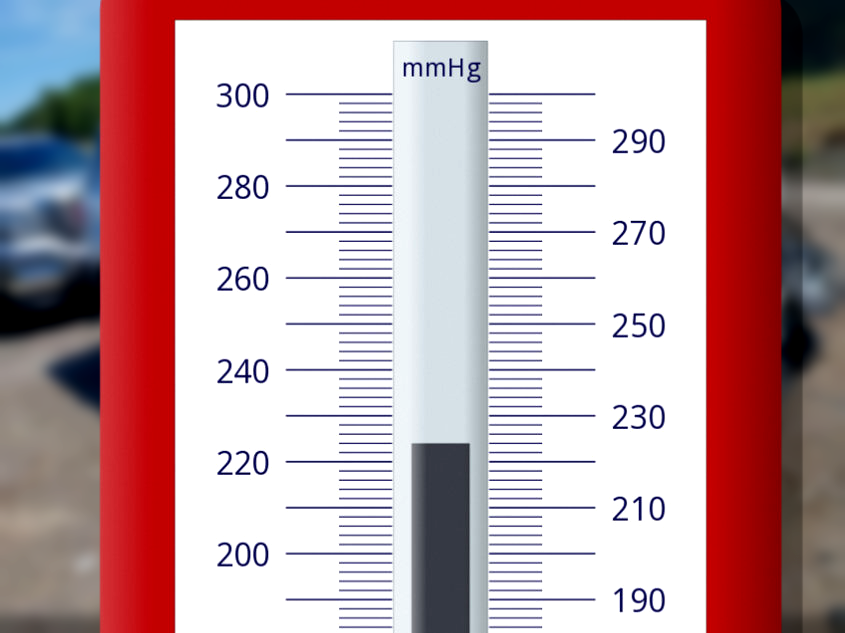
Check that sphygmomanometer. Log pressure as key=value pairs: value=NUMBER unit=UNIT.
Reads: value=224 unit=mmHg
